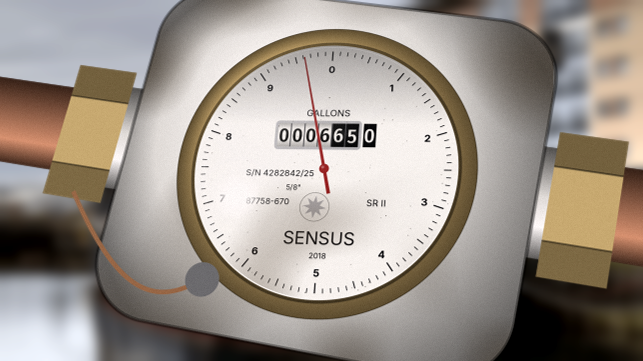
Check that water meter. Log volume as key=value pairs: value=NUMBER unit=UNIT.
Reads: value=6649.6 unit=gal
